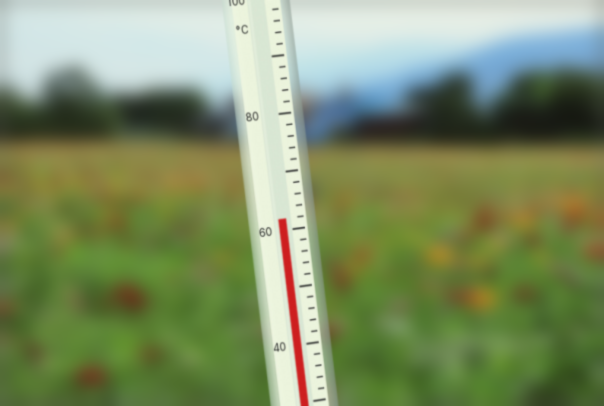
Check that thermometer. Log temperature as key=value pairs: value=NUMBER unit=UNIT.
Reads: value=62 unit=°C
